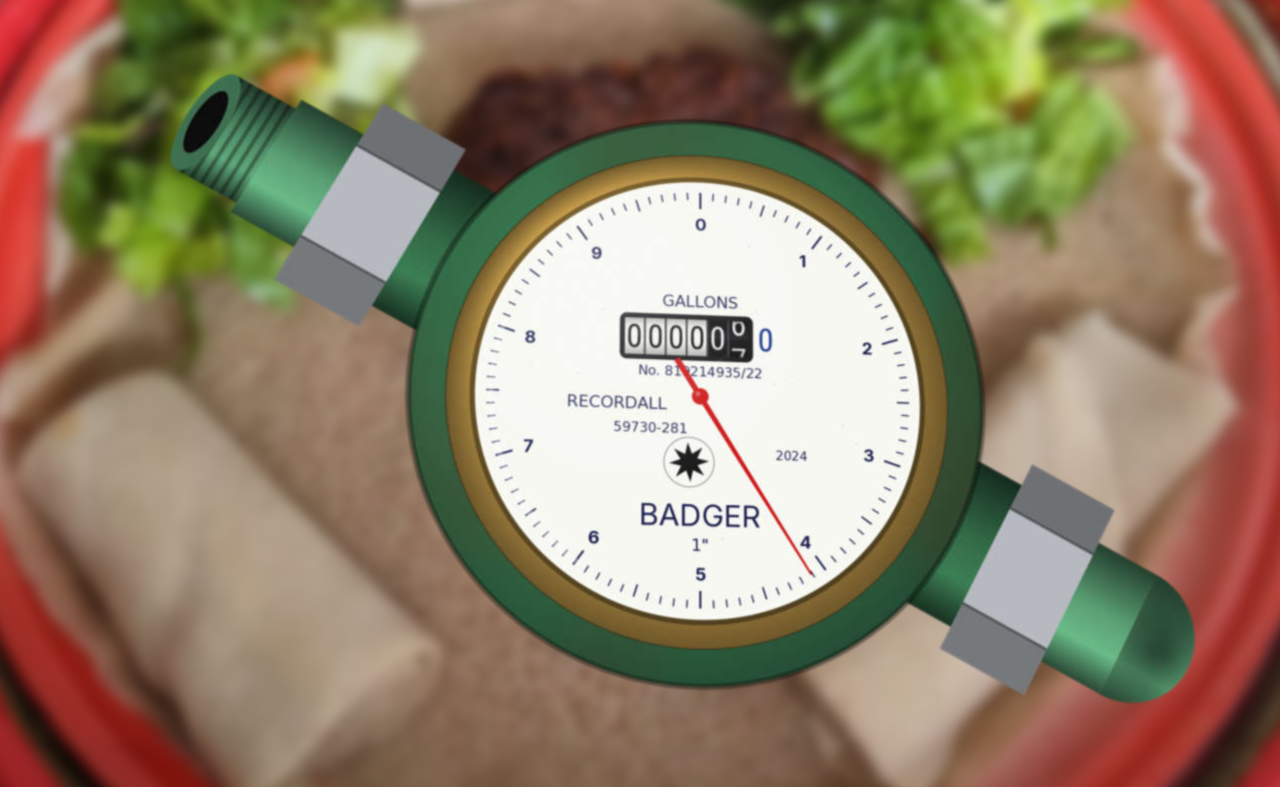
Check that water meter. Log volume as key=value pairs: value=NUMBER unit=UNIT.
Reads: value=64.1 unit=gal
